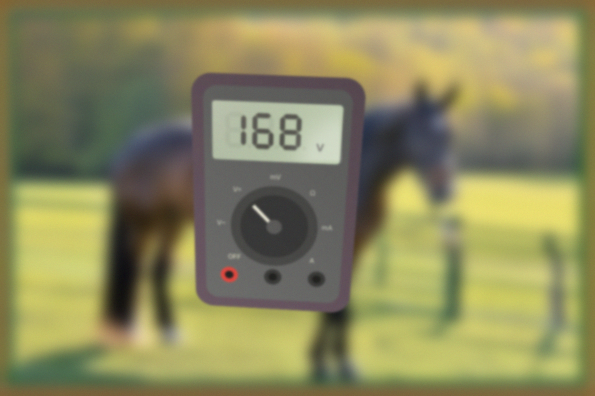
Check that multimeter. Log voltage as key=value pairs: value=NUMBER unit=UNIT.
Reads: value=168 unit=V
